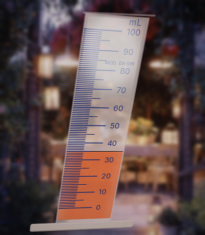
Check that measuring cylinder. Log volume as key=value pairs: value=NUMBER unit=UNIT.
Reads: value=35 unit=mL
